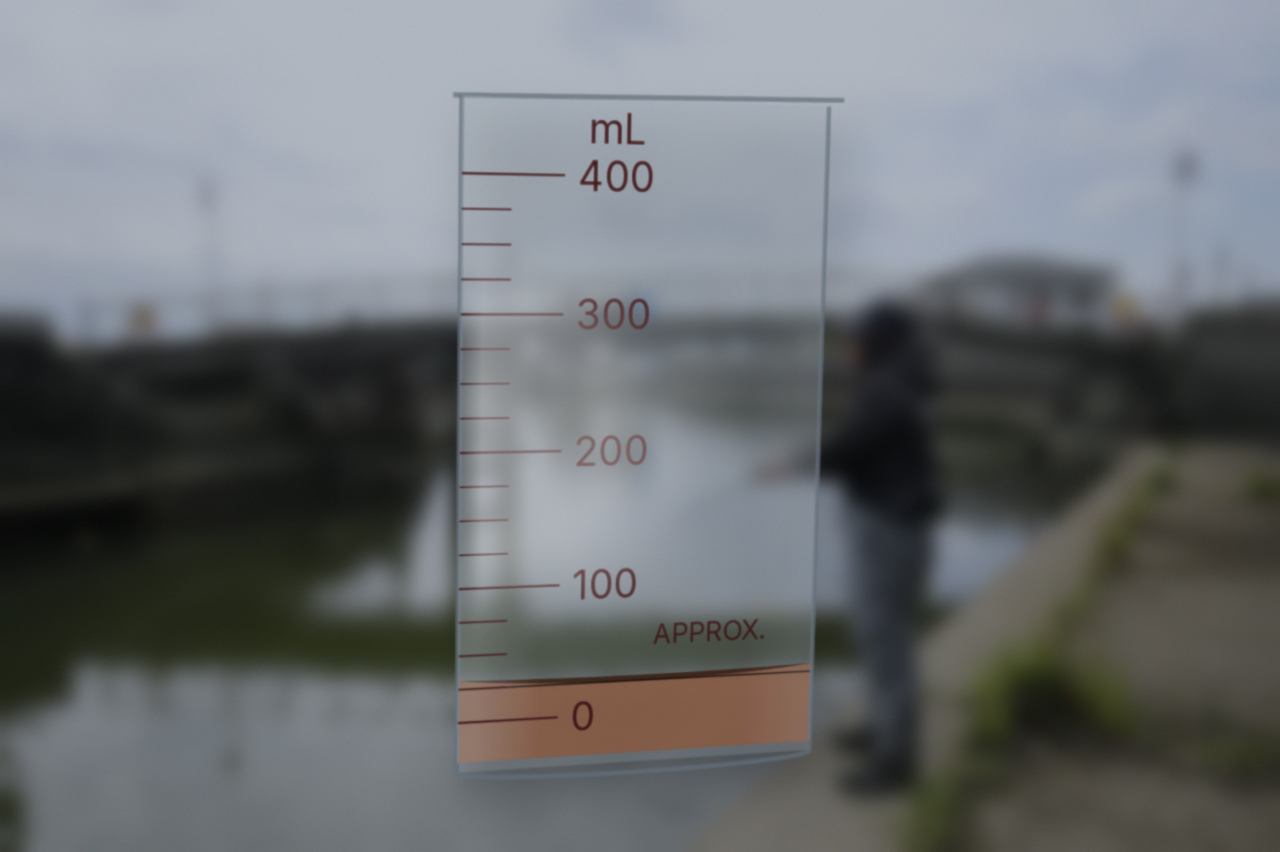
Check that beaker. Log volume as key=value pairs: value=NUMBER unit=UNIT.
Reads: value=25 unit=mL
